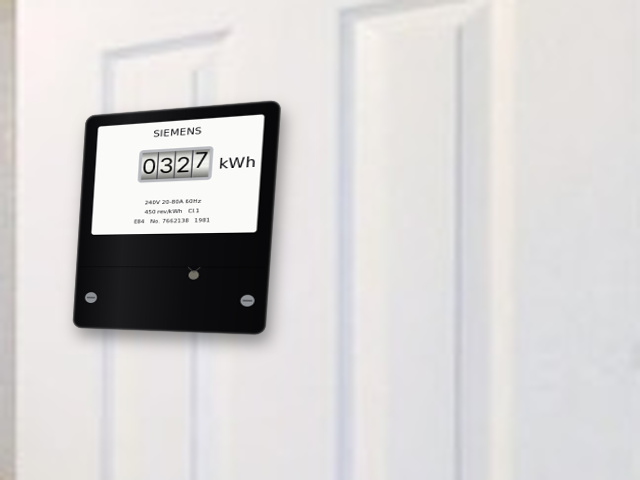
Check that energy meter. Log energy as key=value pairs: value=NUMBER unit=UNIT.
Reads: value=327 unit=kWh
